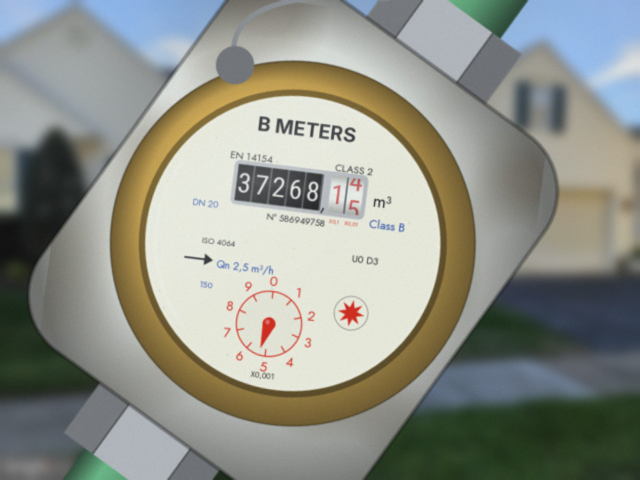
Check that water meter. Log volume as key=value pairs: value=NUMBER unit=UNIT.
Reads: value=37268.145 unit=m³
